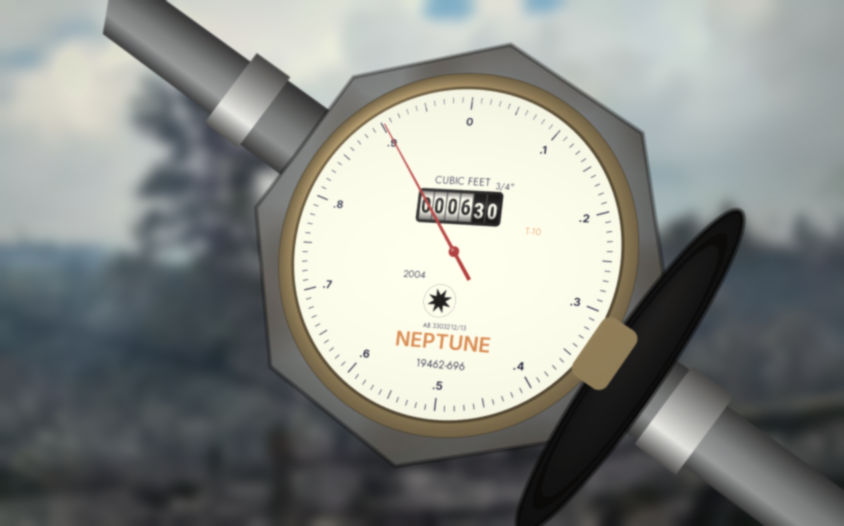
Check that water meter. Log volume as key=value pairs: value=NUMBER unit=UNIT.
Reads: value=629.90 unit=ft³
